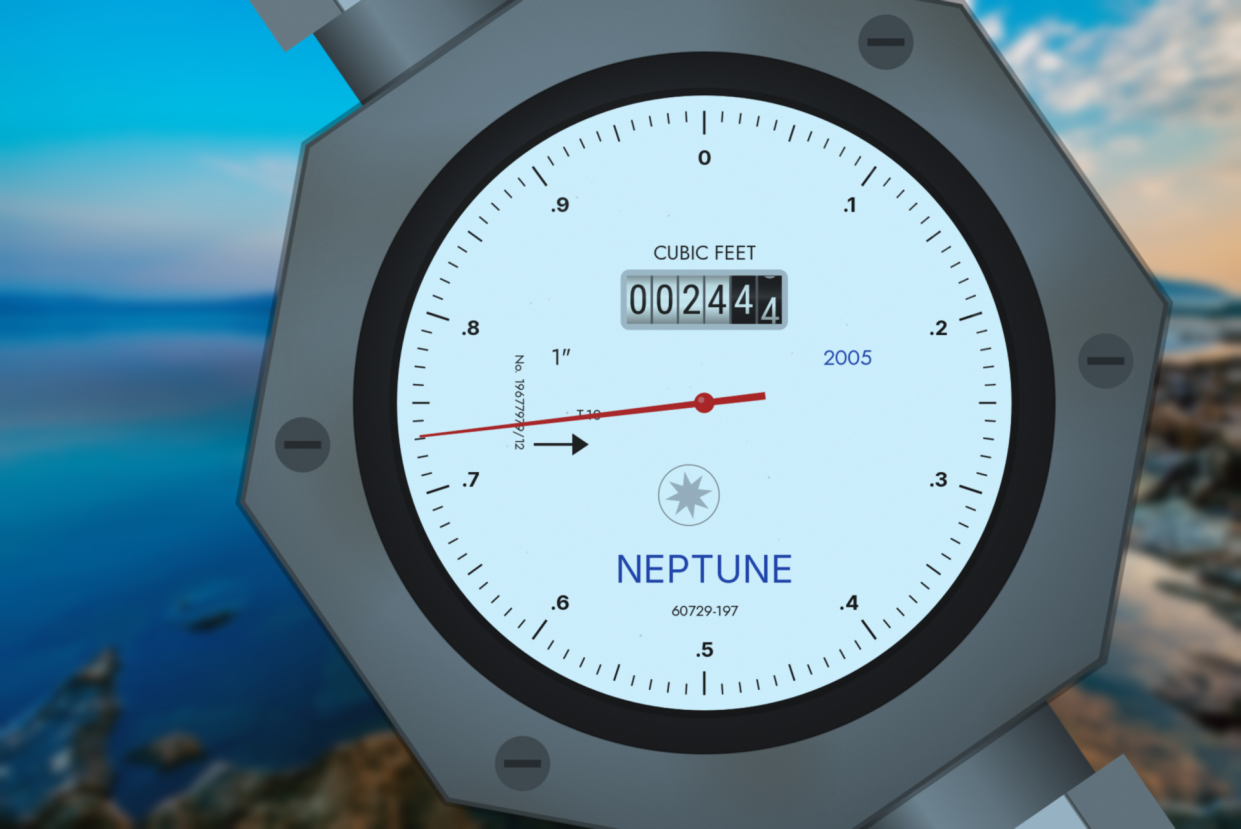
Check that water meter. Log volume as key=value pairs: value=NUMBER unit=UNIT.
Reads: value=2443.73 unit=ft³
